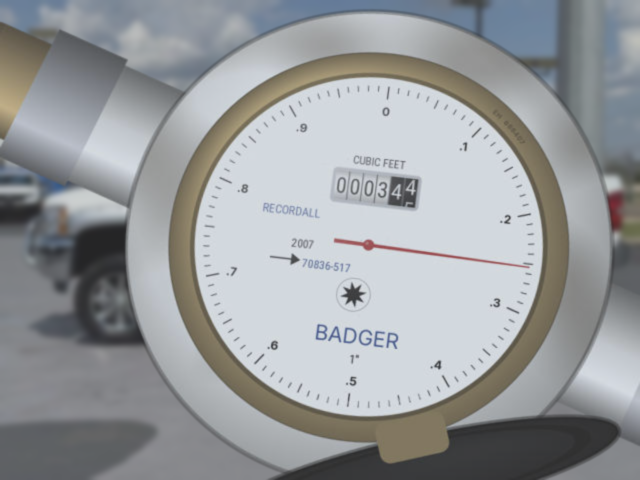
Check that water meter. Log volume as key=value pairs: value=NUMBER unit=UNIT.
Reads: value=344.25 unit=ft³
